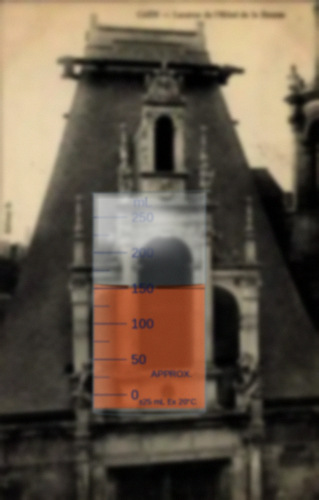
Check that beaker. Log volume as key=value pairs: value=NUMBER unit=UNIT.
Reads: value=150 unit=mL
